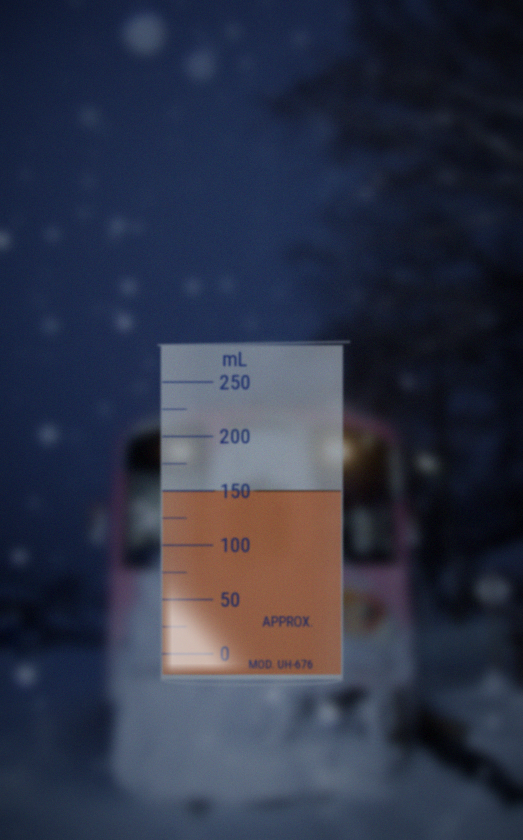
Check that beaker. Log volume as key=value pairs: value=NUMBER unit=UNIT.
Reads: value=150 unit=mL
